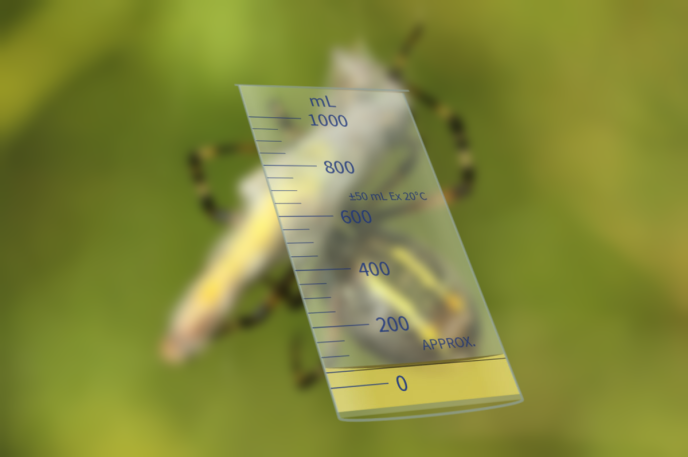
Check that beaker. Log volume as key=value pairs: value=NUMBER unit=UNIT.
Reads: value=50 unit=mL
